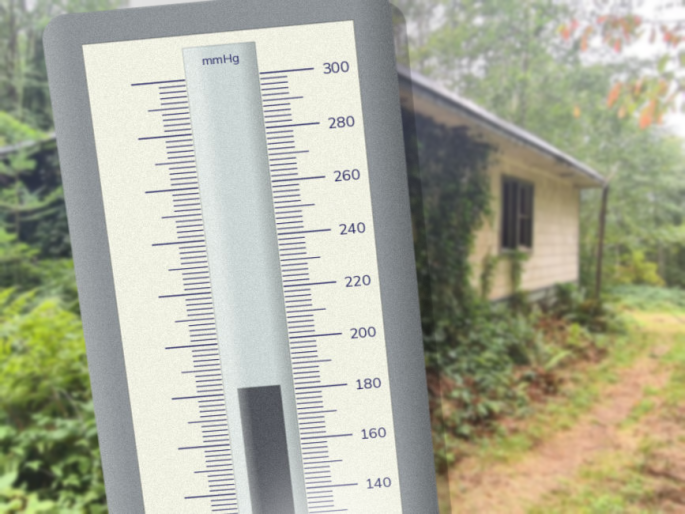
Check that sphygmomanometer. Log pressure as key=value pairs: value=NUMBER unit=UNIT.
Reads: value=182 unit=mmHg
